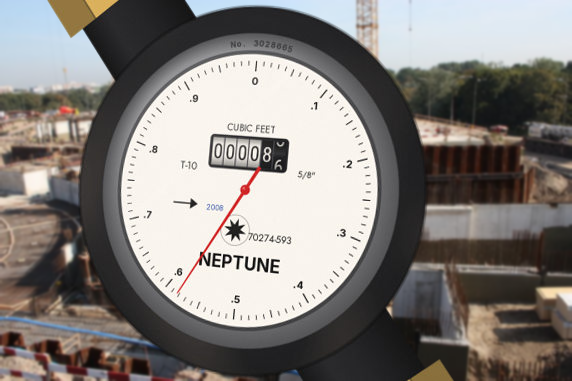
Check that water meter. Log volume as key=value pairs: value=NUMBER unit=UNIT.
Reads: value=85.58 unit=ft³
